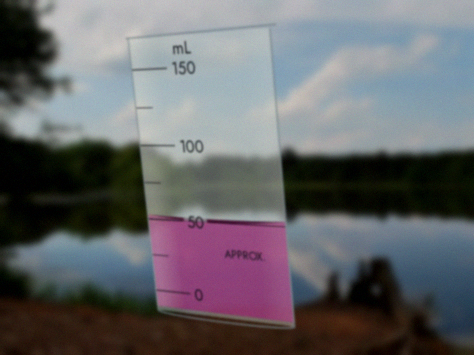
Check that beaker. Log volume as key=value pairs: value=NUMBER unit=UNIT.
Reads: value=50 unit=mL
